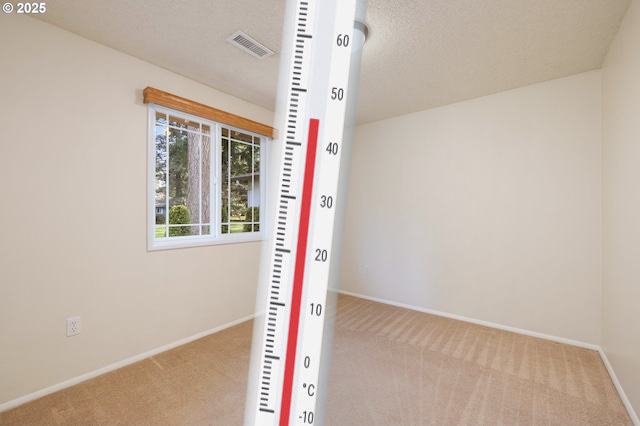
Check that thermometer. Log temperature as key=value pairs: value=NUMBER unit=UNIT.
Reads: value=45 unit=°C
